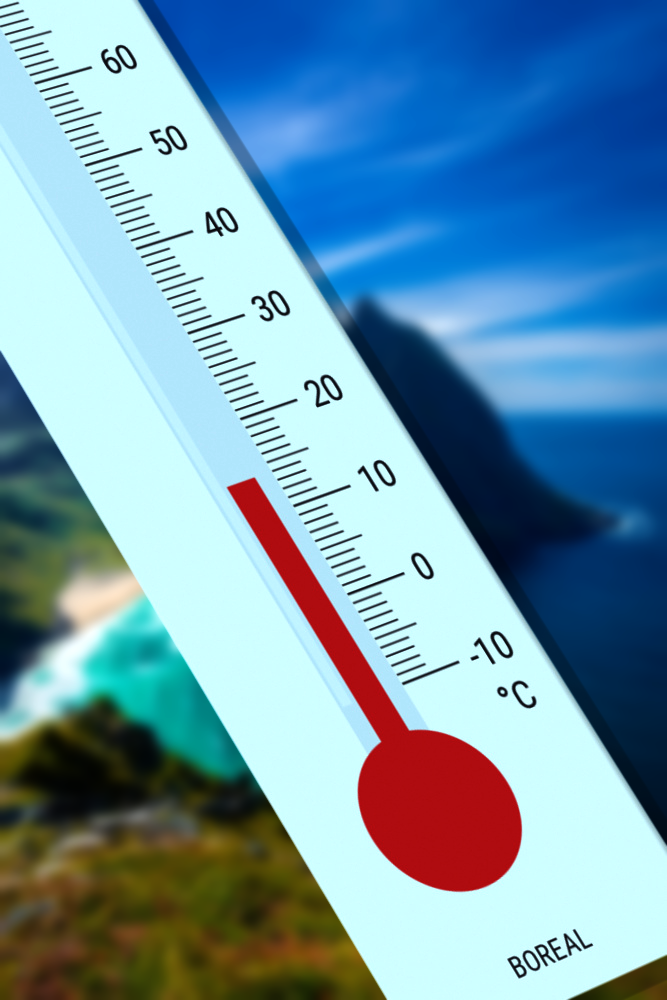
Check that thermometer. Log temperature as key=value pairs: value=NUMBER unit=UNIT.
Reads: value=14 unit=°C
